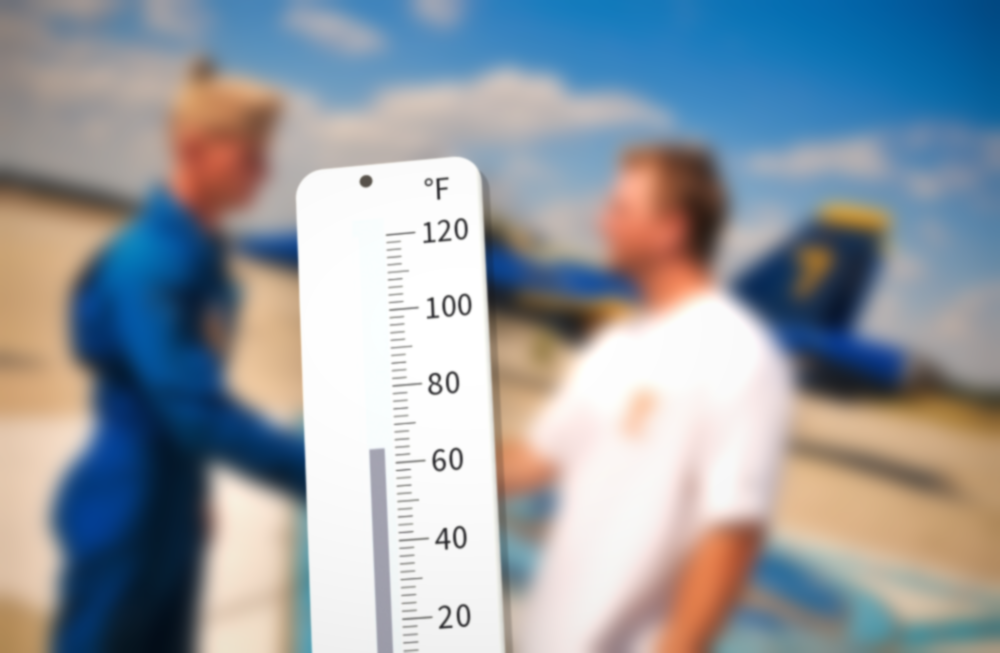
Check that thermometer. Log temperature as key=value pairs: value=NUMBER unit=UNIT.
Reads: value=64 unit=°F
